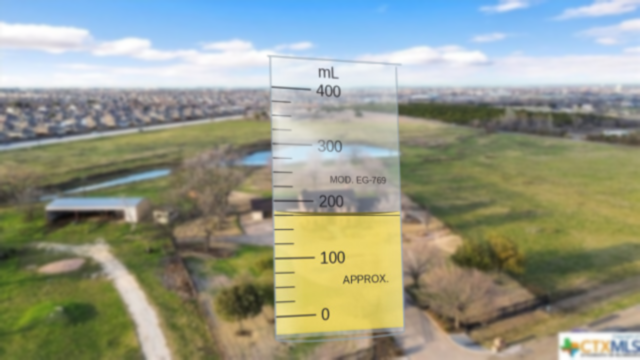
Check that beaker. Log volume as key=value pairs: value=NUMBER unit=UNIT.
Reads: value=175 unit=mL
